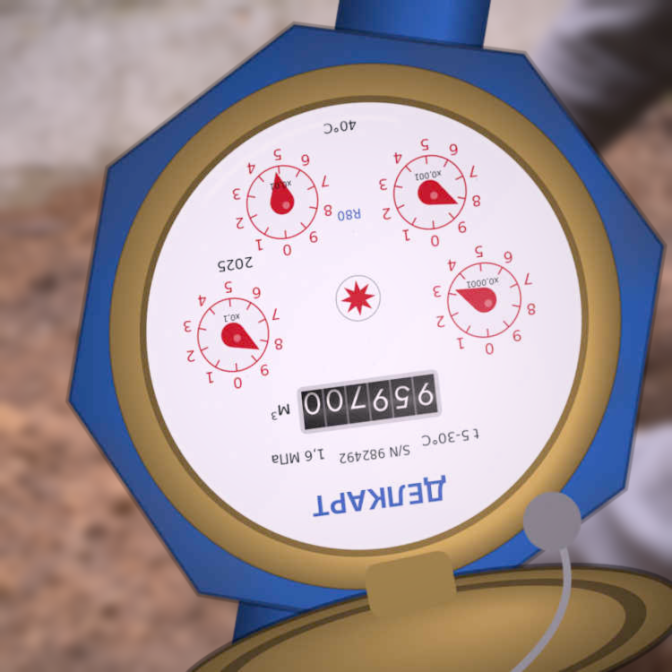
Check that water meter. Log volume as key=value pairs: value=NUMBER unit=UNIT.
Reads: value=959699.8483 unit=m³
